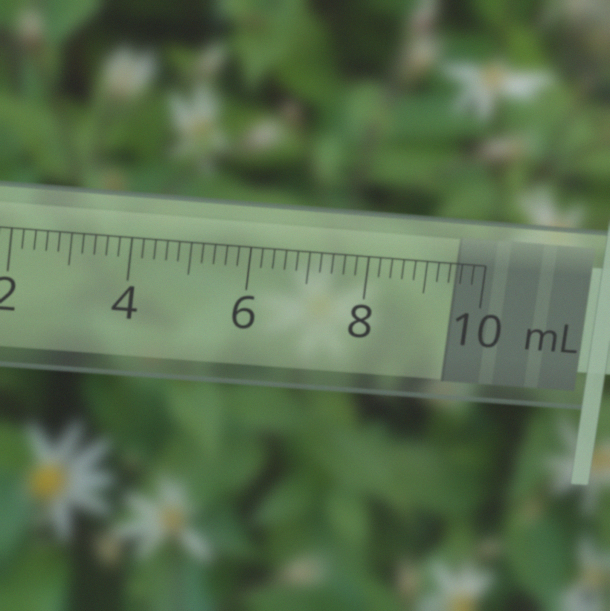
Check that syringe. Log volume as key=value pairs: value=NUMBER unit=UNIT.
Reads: value=9.5 unit=mL
